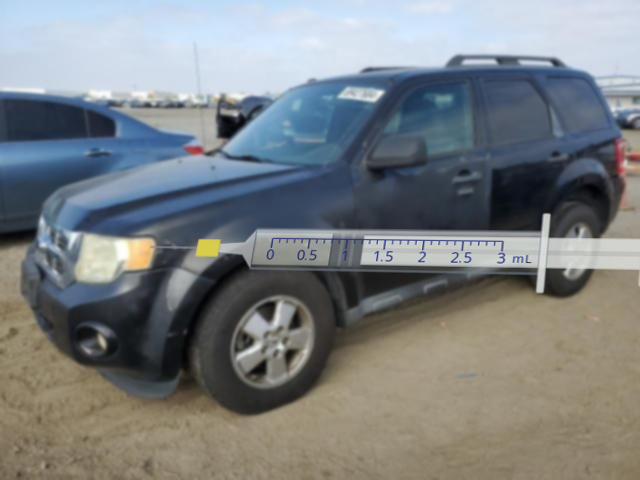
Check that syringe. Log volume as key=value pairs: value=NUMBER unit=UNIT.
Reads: value=0.8 unit=mL
